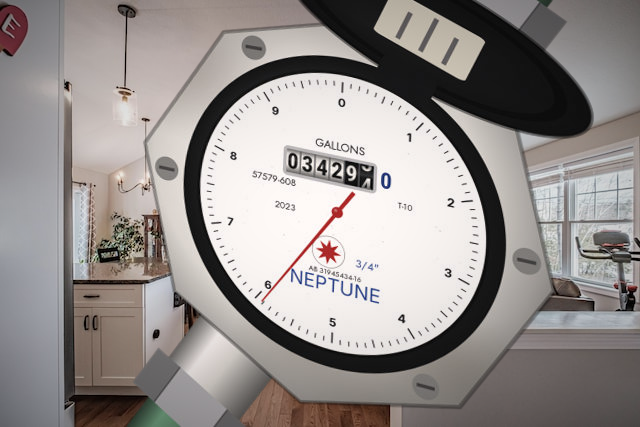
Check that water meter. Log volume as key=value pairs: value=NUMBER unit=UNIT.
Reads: value=342935.9 unit=gal
